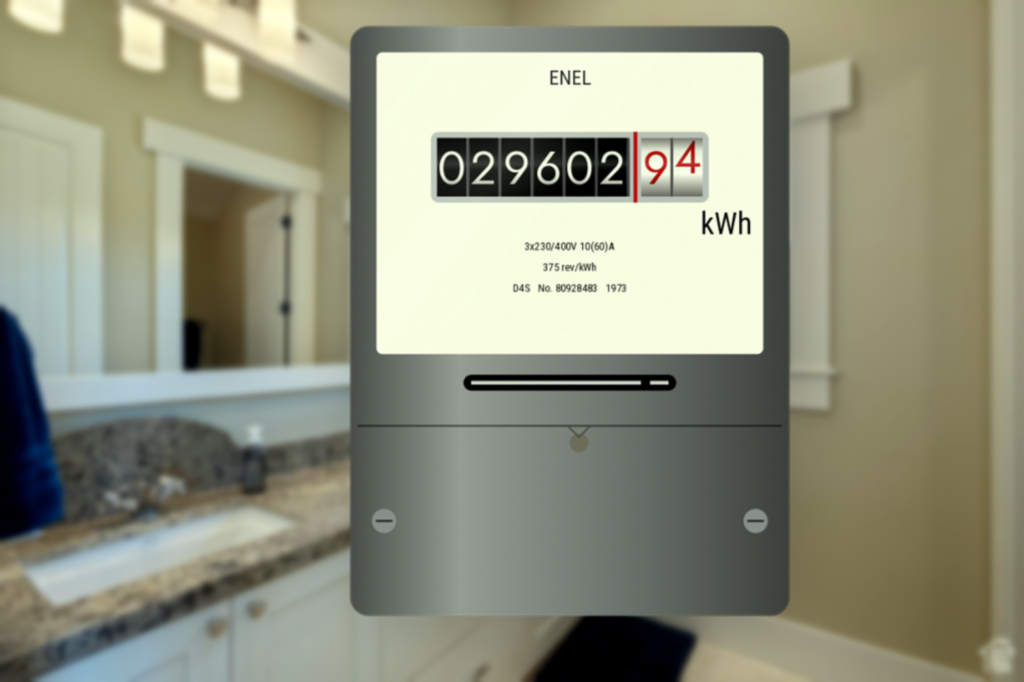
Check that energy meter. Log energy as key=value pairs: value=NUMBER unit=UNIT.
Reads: value=29602.94 unit=kWh
